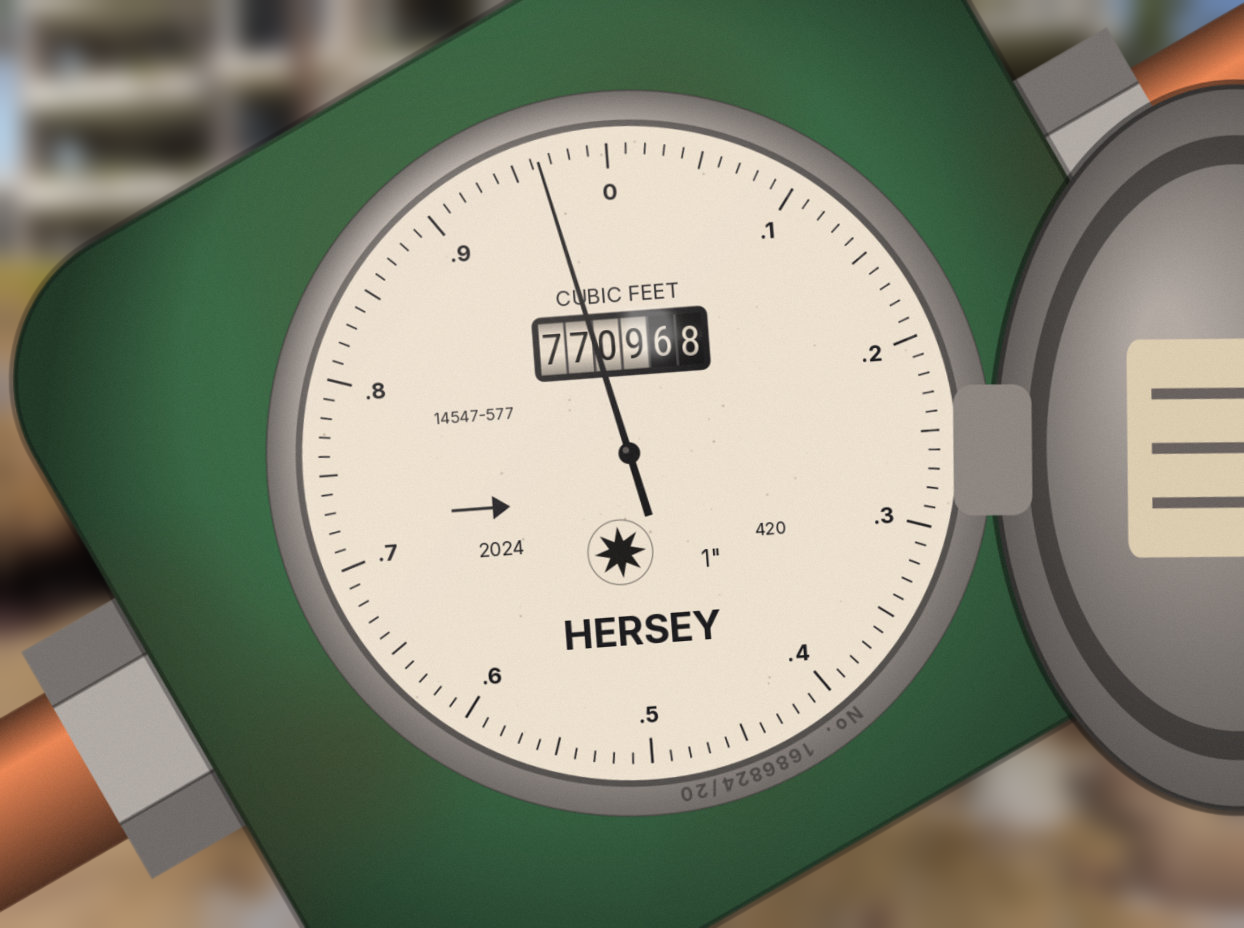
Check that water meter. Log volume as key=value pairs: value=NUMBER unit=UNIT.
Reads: value=770967.96 unit=ft³
